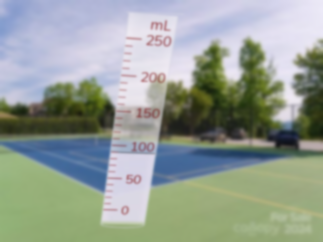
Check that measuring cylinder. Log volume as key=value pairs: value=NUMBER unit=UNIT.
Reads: value=90 unit=mL
